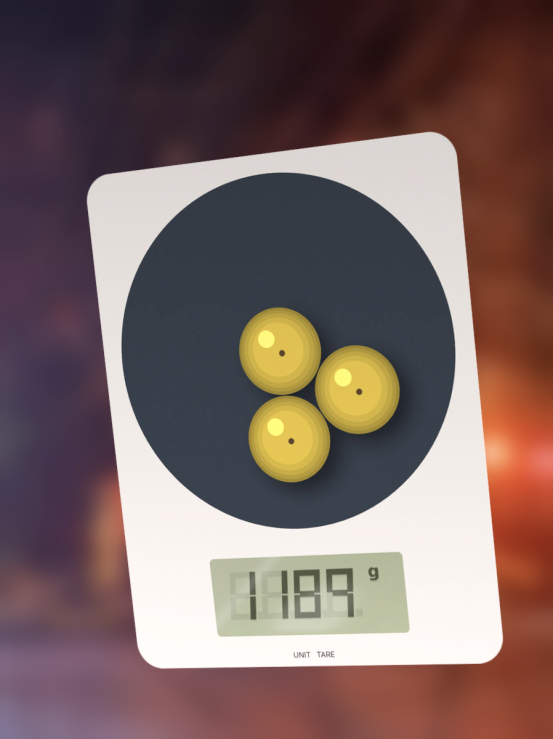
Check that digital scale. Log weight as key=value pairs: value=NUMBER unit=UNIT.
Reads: value=1189 unit=g
